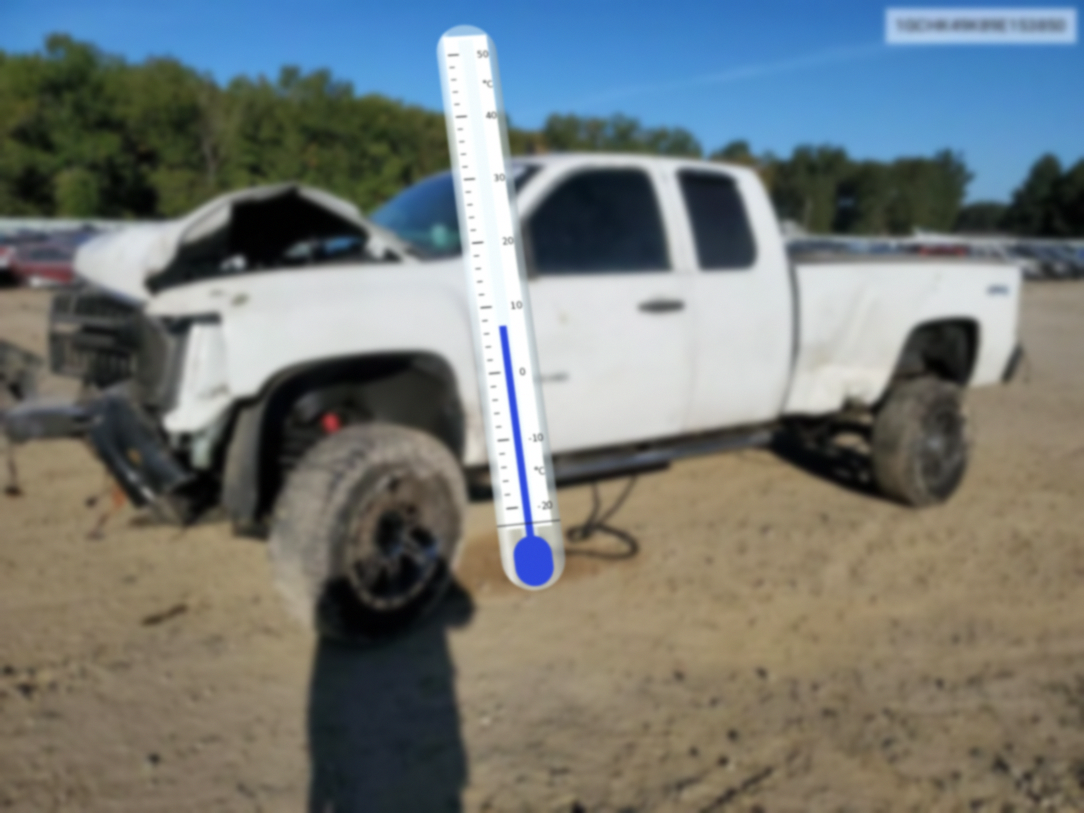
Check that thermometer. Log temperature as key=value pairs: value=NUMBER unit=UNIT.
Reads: value=7 unit=°C
